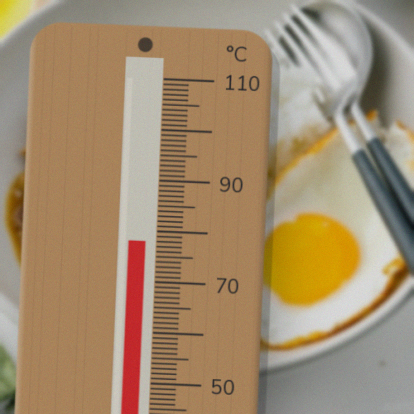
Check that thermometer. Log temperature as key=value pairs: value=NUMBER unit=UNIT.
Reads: value=78 unit=°C
